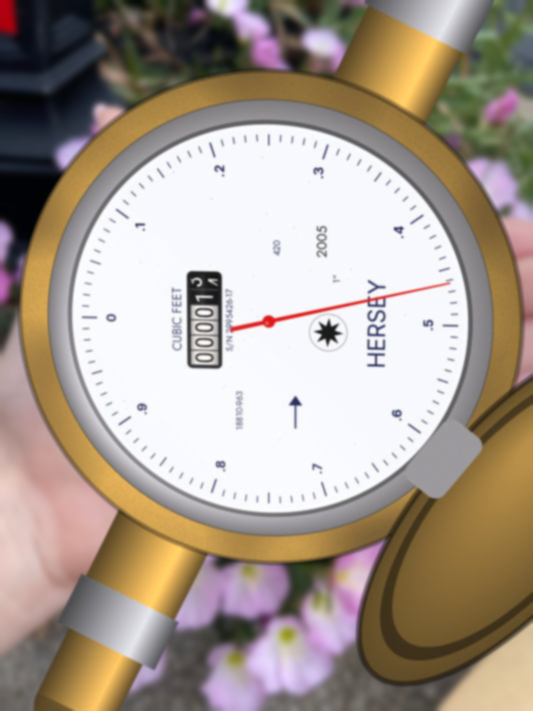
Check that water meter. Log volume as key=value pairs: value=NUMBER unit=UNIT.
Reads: value=13.46 unit=ft³
